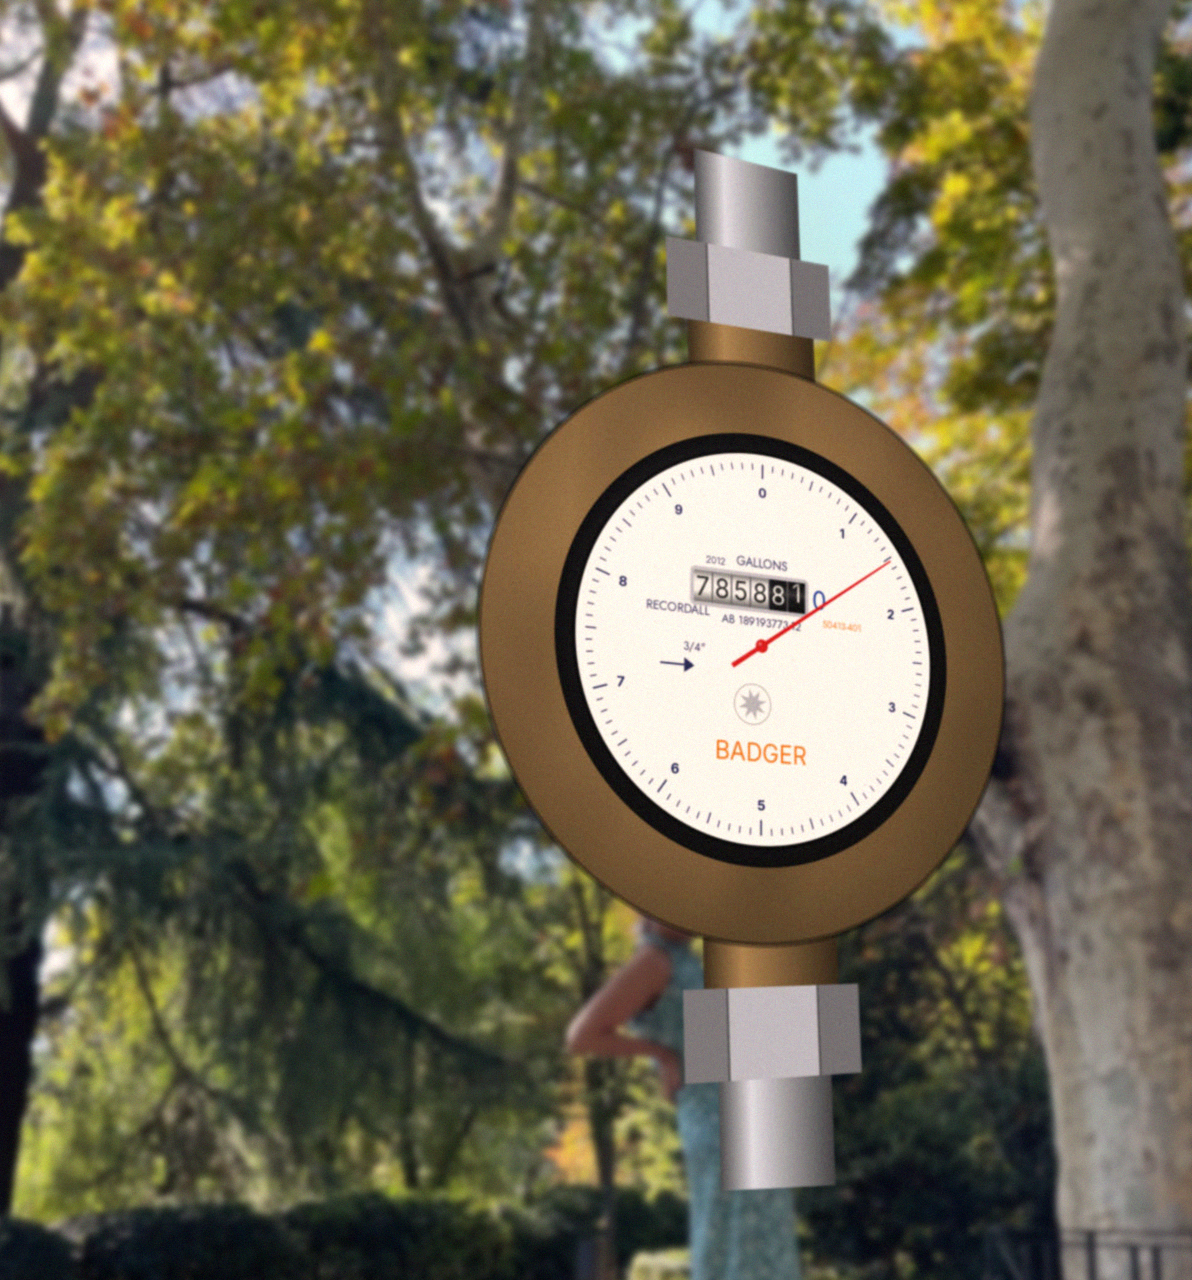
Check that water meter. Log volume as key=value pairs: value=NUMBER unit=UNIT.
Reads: value=7858811.5 unit=gal
